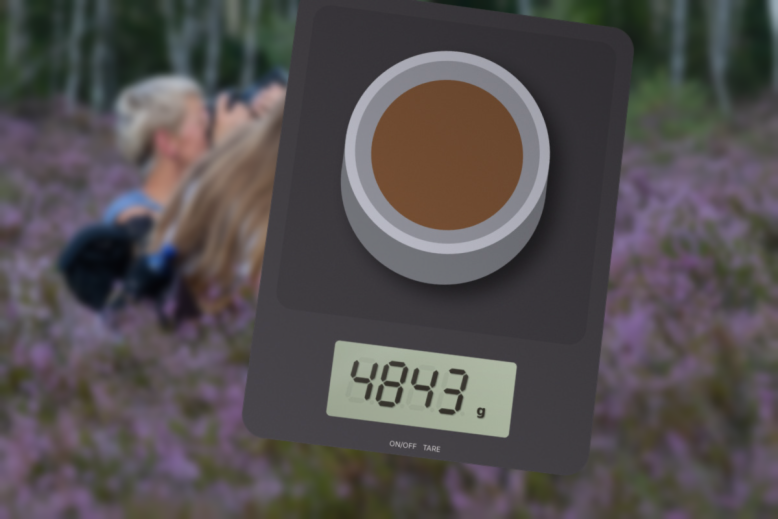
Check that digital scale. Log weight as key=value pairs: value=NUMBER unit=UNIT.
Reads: value=4843 unit=g
